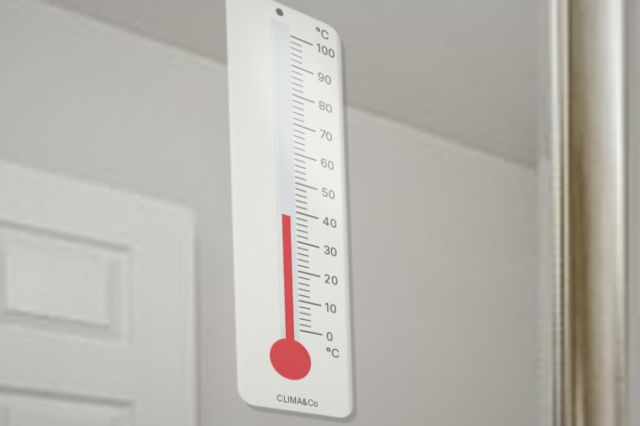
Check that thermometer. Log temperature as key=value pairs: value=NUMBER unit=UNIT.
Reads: value=38 unit=°C
